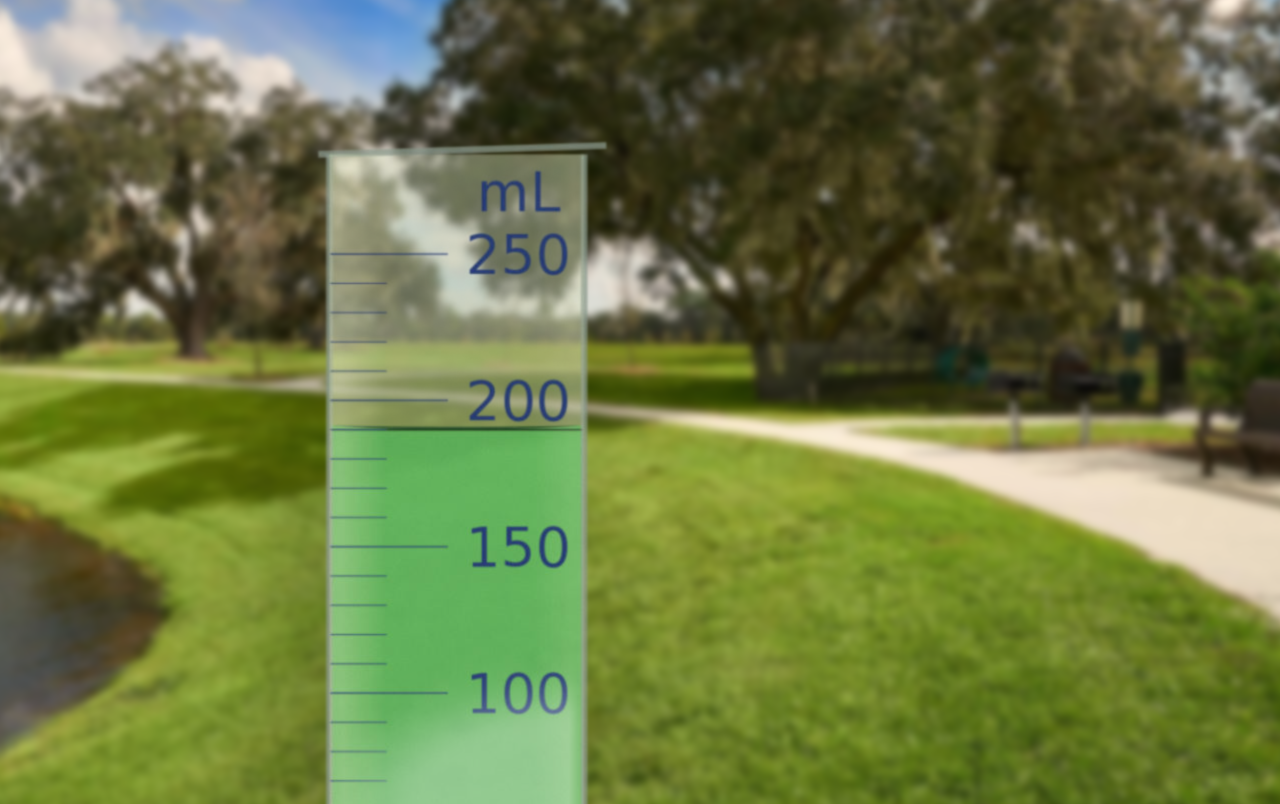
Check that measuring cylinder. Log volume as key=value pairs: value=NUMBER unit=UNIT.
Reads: value=190 unit=mL
